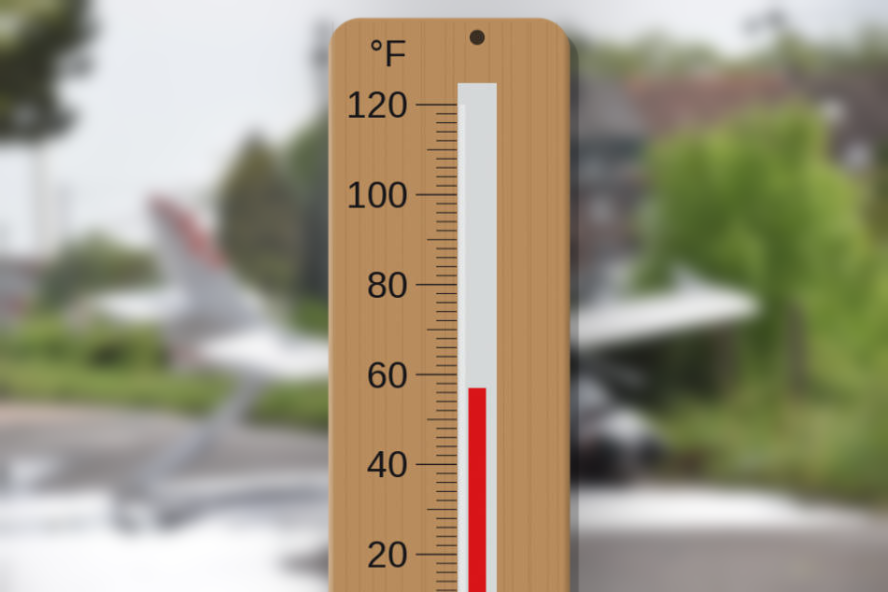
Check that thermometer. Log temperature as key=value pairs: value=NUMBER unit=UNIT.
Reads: value=57 unit=°F
